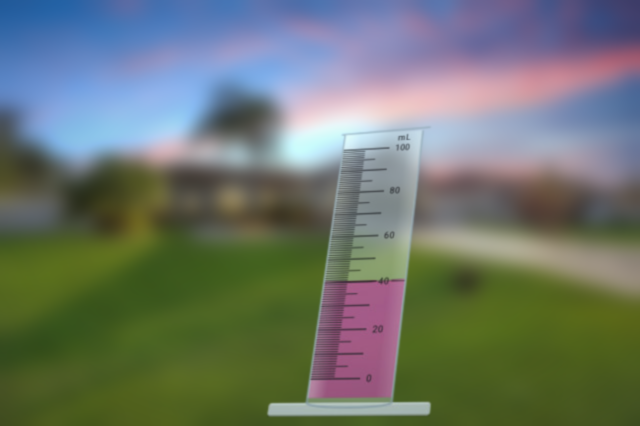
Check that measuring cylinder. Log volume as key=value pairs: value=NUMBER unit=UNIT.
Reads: value=40 unit=mL
